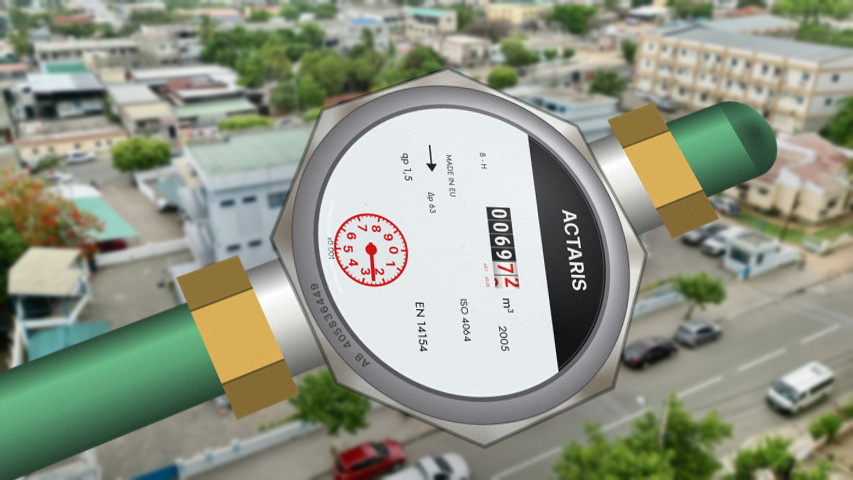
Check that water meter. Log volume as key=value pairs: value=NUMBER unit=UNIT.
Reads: value=69.722 unit=m³
